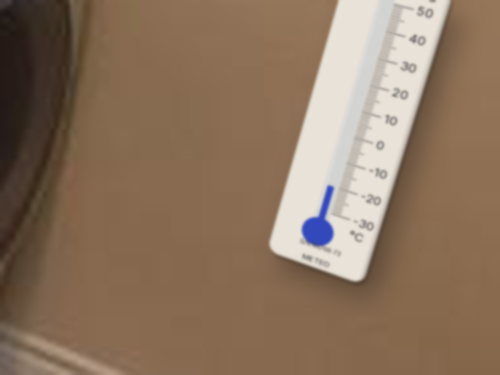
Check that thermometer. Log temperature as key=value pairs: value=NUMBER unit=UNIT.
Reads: value=-20 unit=°C
